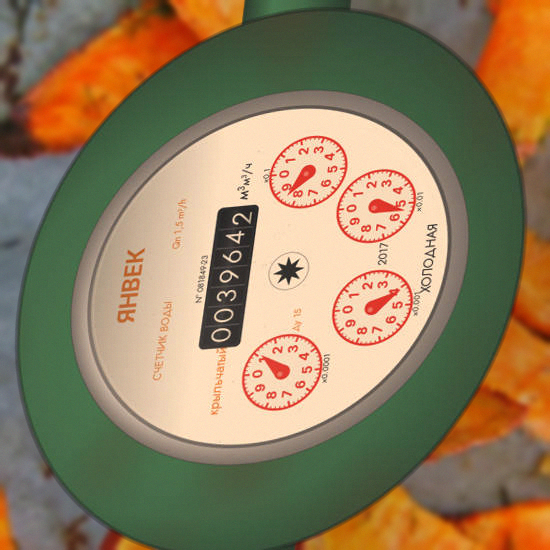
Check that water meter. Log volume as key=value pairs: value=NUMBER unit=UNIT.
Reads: value=39641.8541 unit=m³
